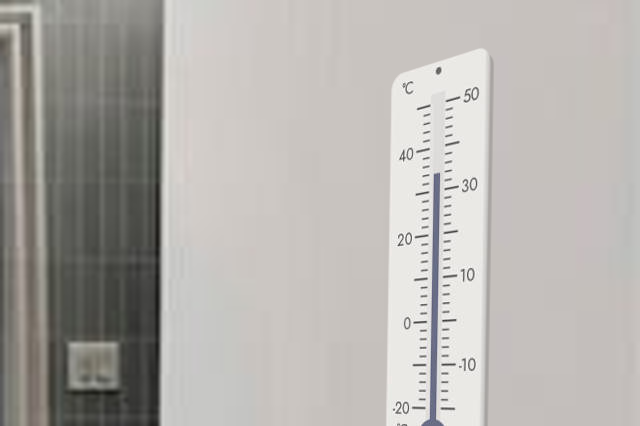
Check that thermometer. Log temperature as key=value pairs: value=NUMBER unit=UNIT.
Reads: value=34 unit=°C
